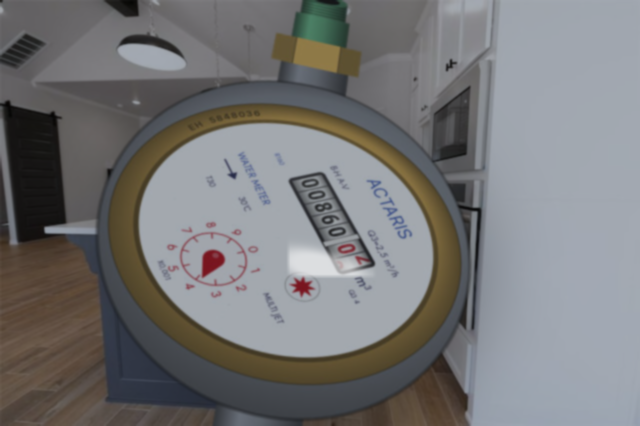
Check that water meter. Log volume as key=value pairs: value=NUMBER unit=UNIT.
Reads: value=860.023 unit=m³
